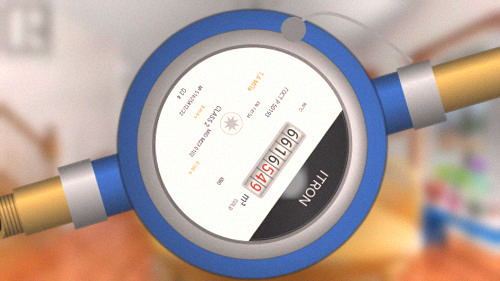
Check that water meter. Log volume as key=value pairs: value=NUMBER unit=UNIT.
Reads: value=6616.549 unit=m³
